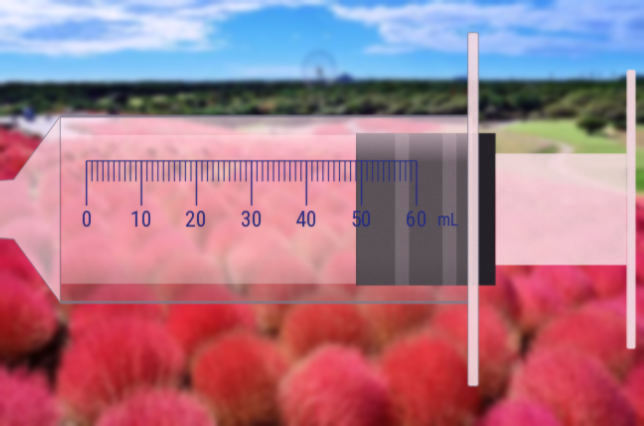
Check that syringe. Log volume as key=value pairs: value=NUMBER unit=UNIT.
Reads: value=49 unit=mL
